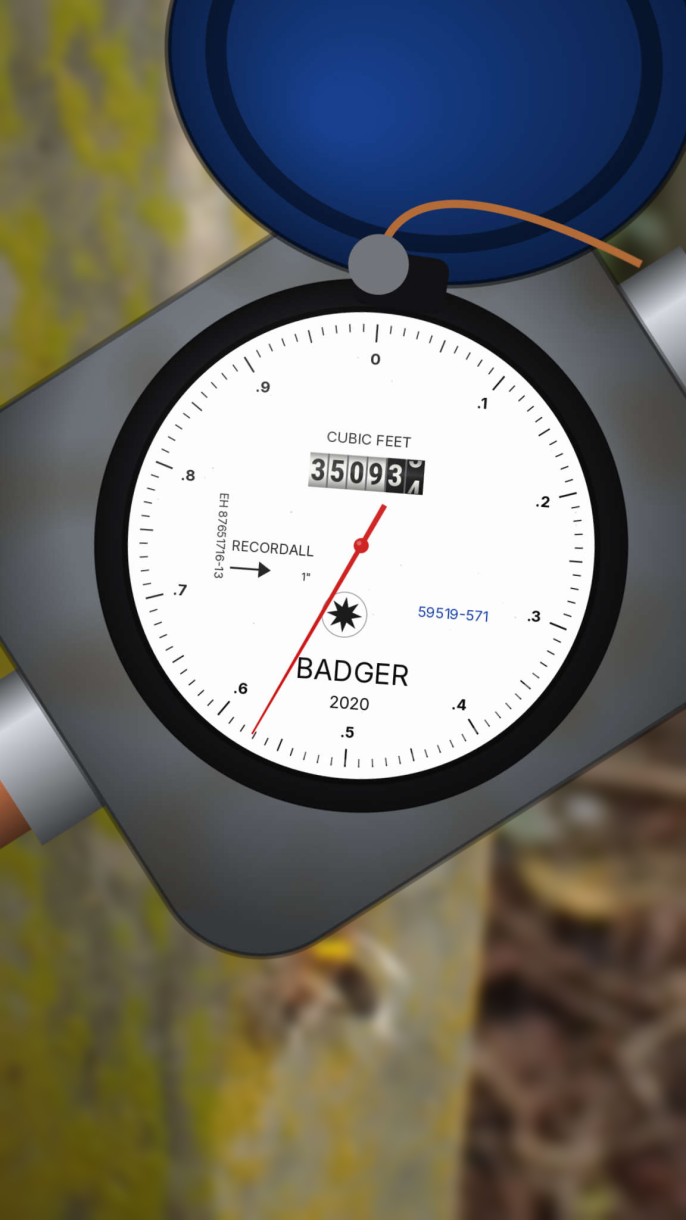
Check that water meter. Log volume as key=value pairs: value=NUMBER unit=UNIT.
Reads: value=350933.57 unit=ft³
